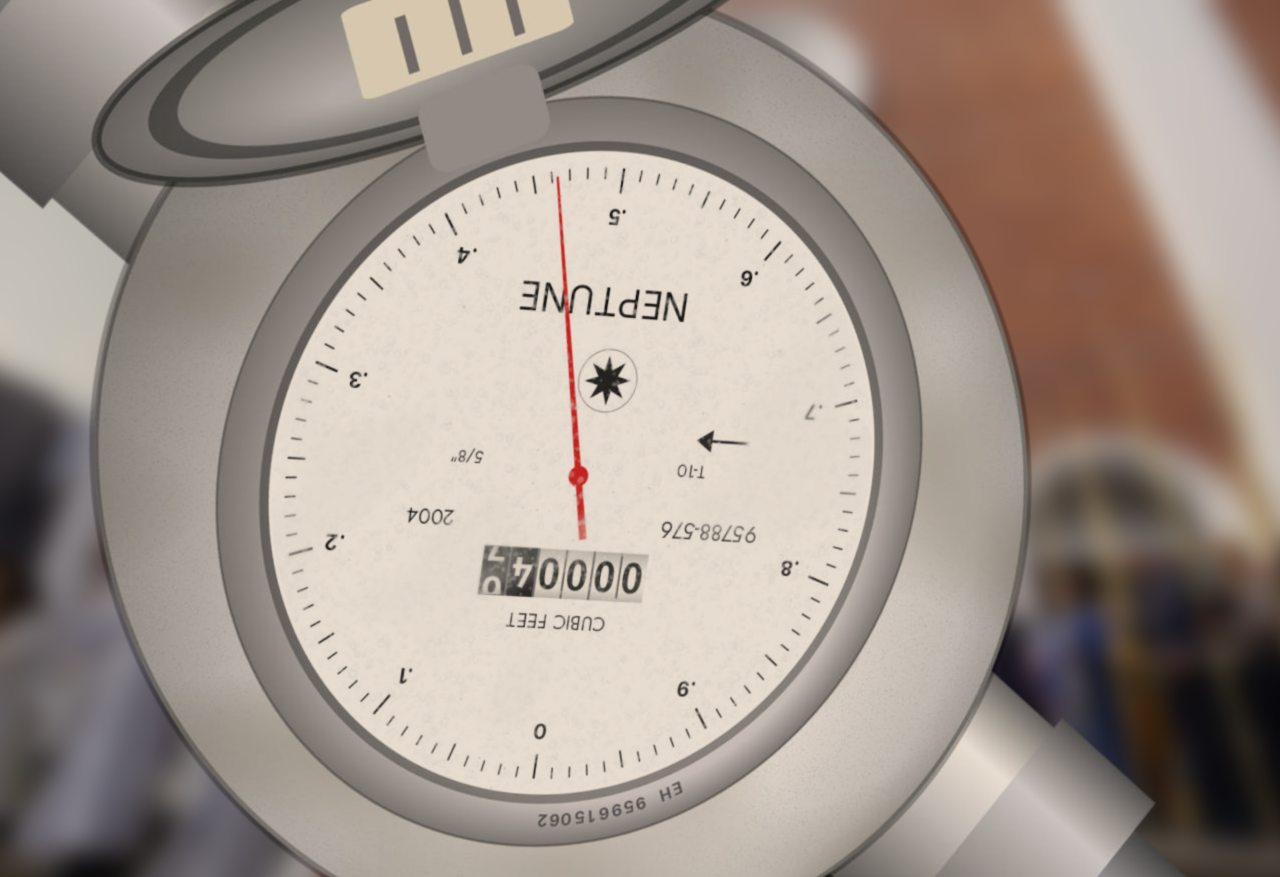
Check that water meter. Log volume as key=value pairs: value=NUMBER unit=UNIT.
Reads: value=46.46 unit=ft³
